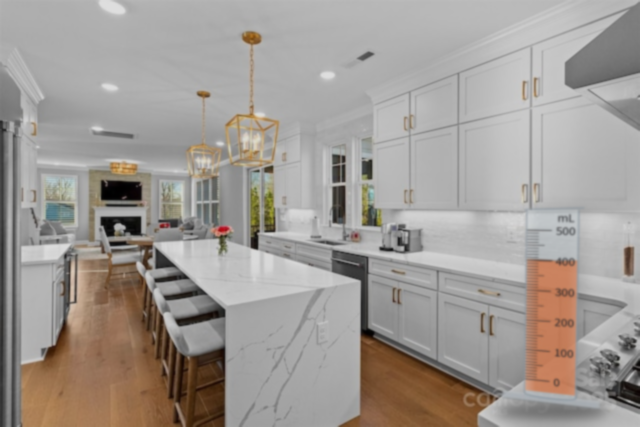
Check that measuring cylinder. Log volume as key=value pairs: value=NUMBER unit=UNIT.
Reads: value=400 unit=mL
